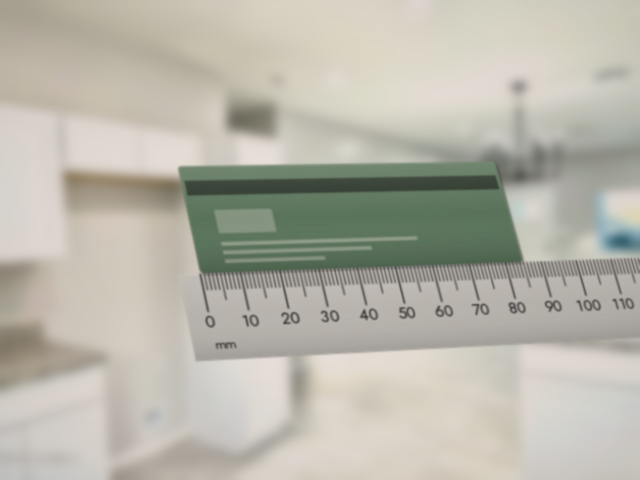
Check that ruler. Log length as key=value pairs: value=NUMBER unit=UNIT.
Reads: value=85 unit=mm
